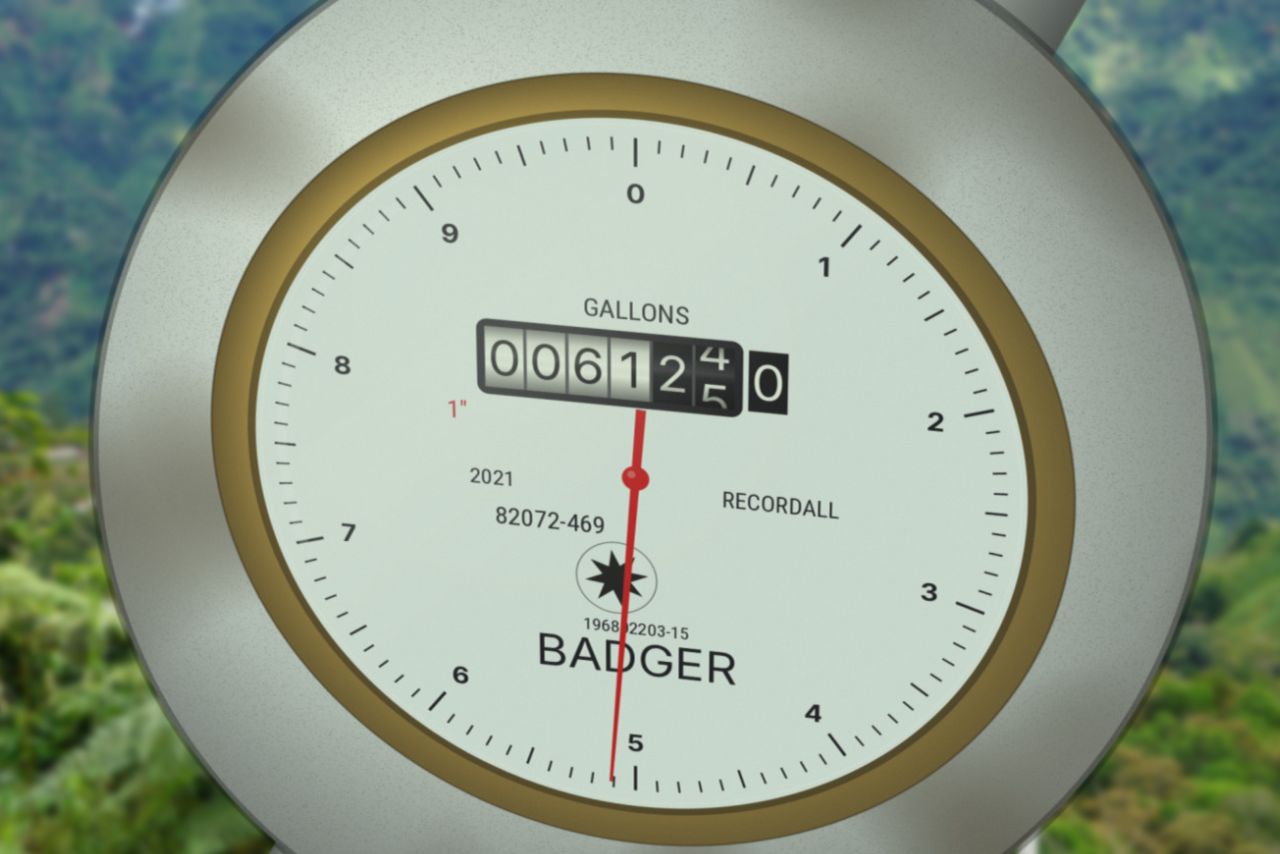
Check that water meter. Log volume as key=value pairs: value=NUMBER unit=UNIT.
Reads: value=61245.1 unit=gal
